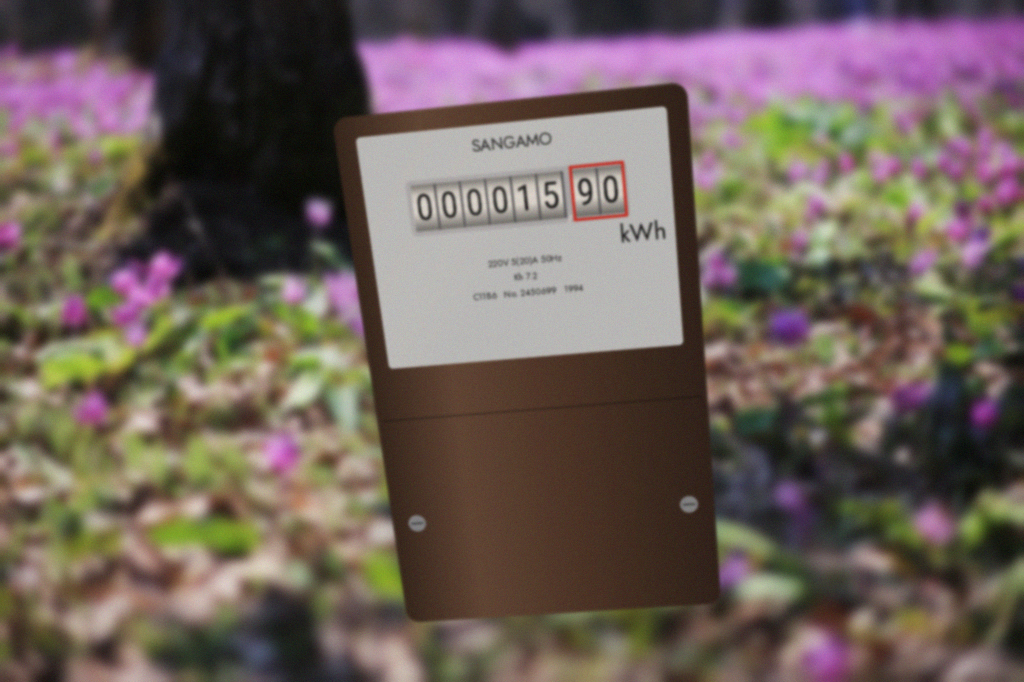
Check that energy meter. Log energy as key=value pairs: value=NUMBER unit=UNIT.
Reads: value=15.90 unit=kWh
